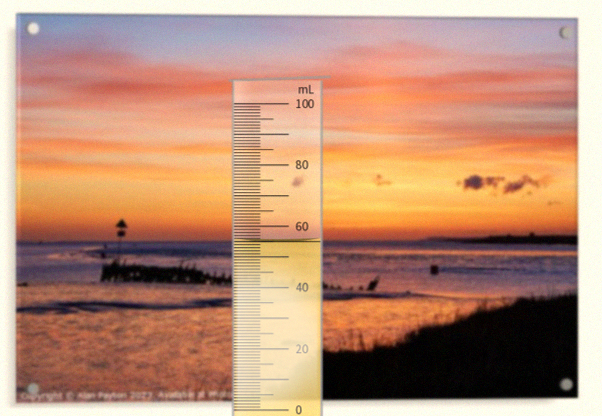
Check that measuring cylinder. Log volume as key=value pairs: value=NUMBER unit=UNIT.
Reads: value=55 unit=mL
